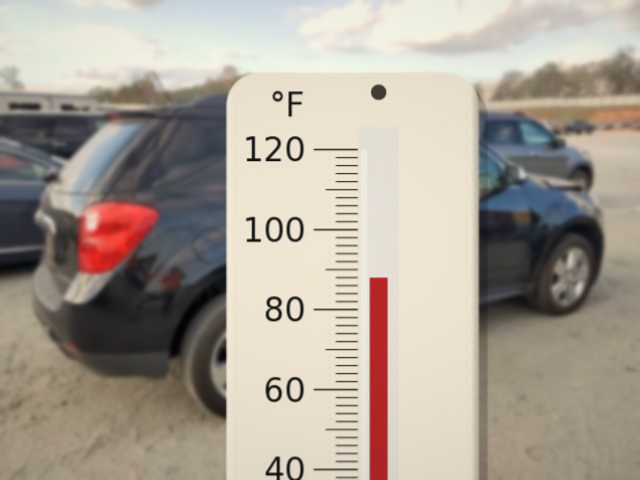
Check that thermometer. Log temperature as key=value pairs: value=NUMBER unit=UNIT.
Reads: value=88 unit=°F
